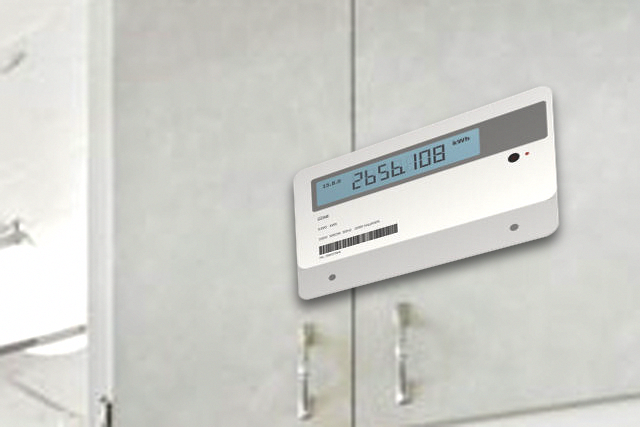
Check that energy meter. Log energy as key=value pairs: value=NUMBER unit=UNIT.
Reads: value=2656.108 unit=kWh
